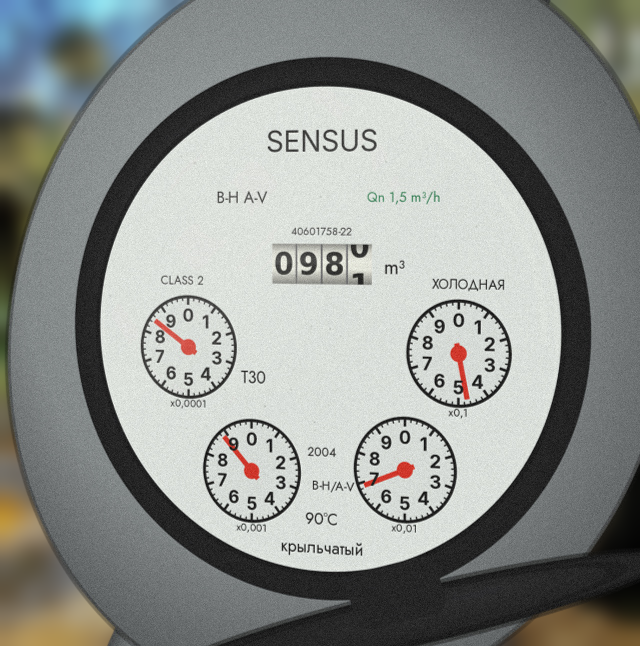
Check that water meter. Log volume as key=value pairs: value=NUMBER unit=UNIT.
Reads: value=980.4688 unit=m³
